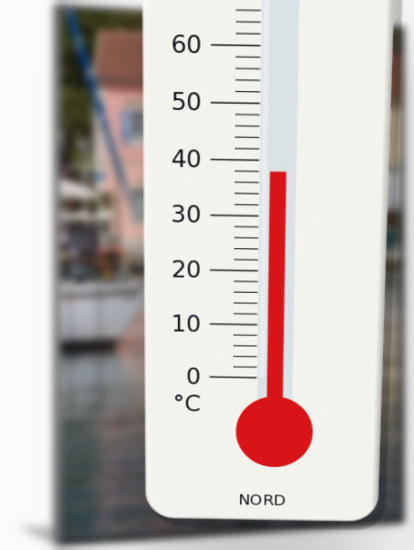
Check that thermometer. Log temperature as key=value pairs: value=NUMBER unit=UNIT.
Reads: value=38 unit=°C
